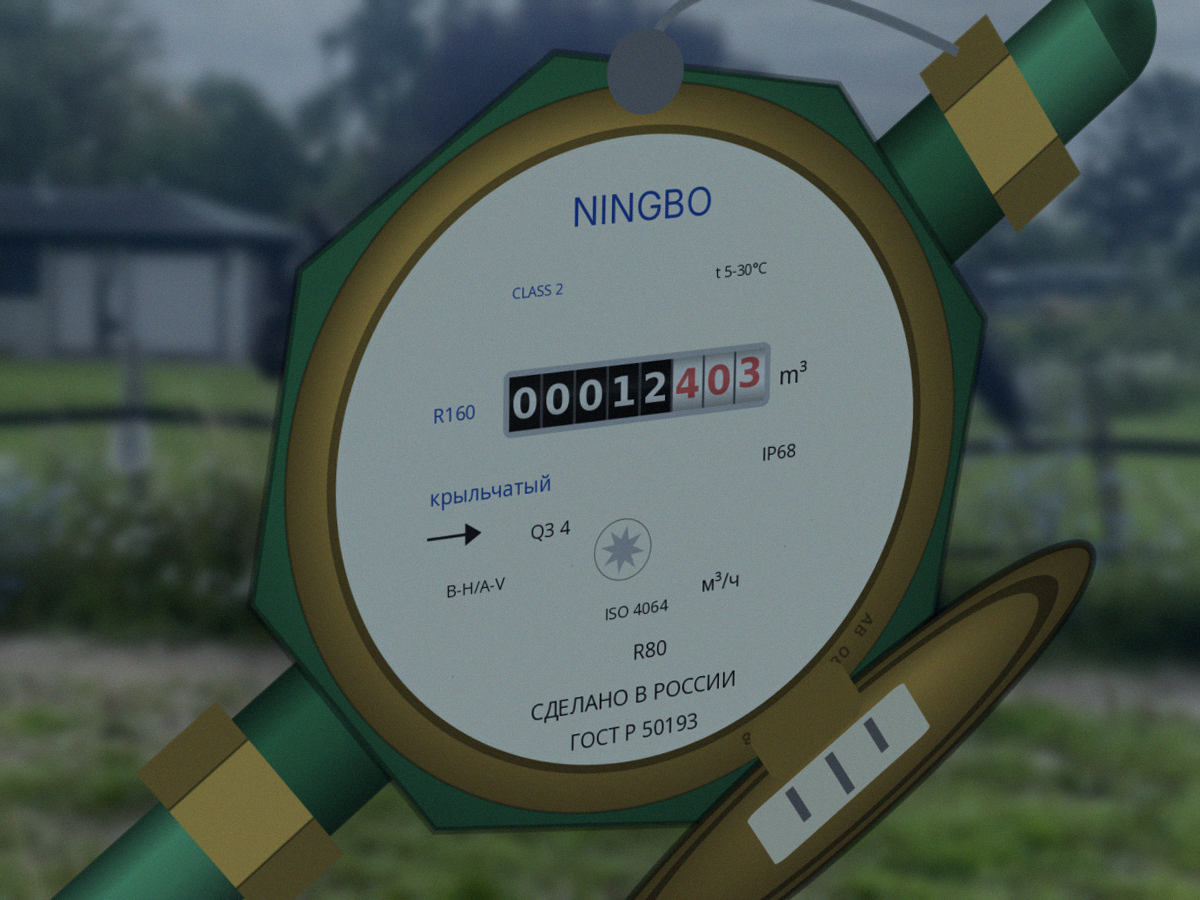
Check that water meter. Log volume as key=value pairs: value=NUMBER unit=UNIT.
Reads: value=12.403 unit=m³
